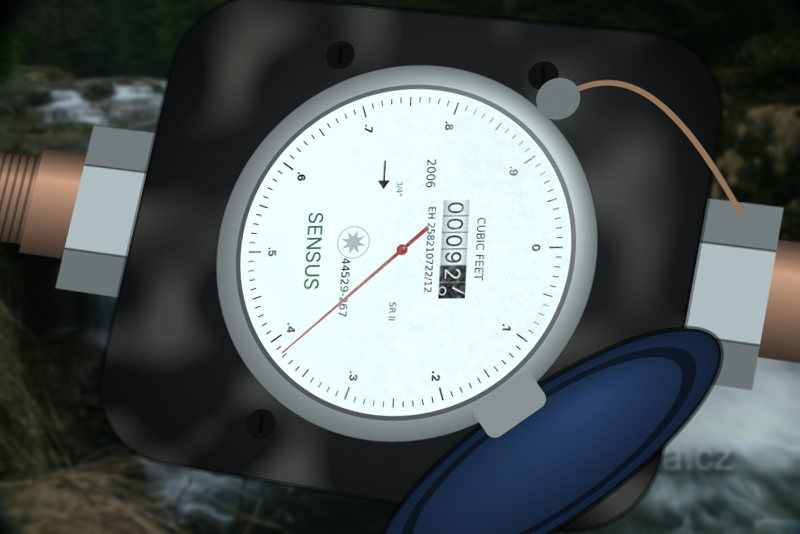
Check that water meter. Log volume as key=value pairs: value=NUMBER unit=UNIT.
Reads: value=927.38 unit=ft³
